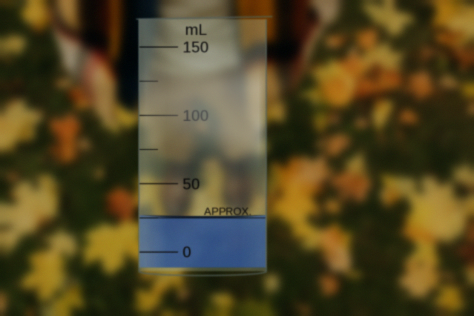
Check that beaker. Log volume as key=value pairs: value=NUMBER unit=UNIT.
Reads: value=25 unit=mL
